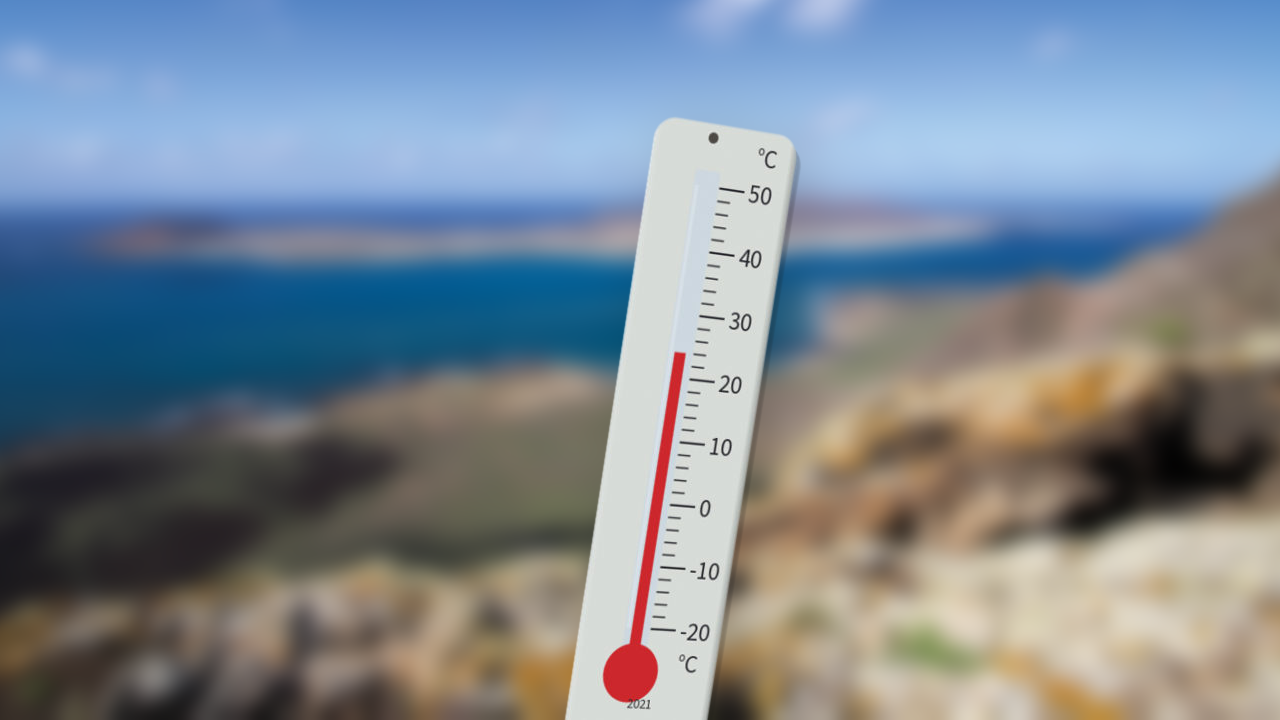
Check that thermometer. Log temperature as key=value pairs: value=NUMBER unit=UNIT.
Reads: value=24 unit=°C
